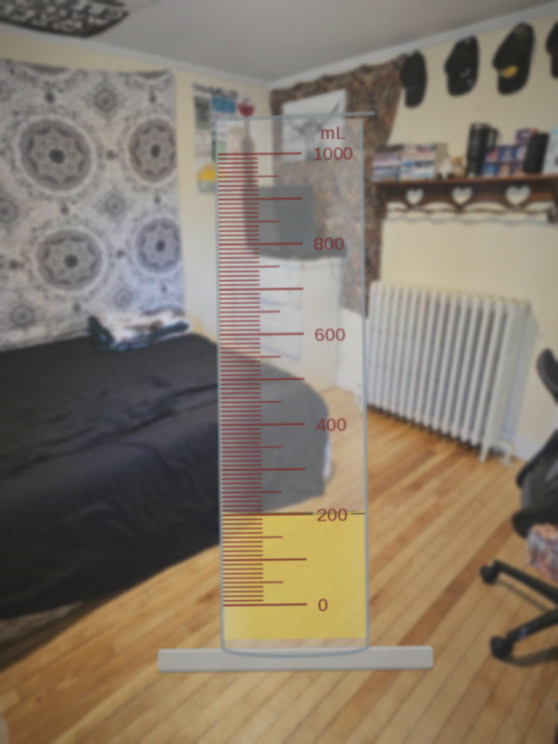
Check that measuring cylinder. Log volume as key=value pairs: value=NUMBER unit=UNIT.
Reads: value=200 unit=mL
